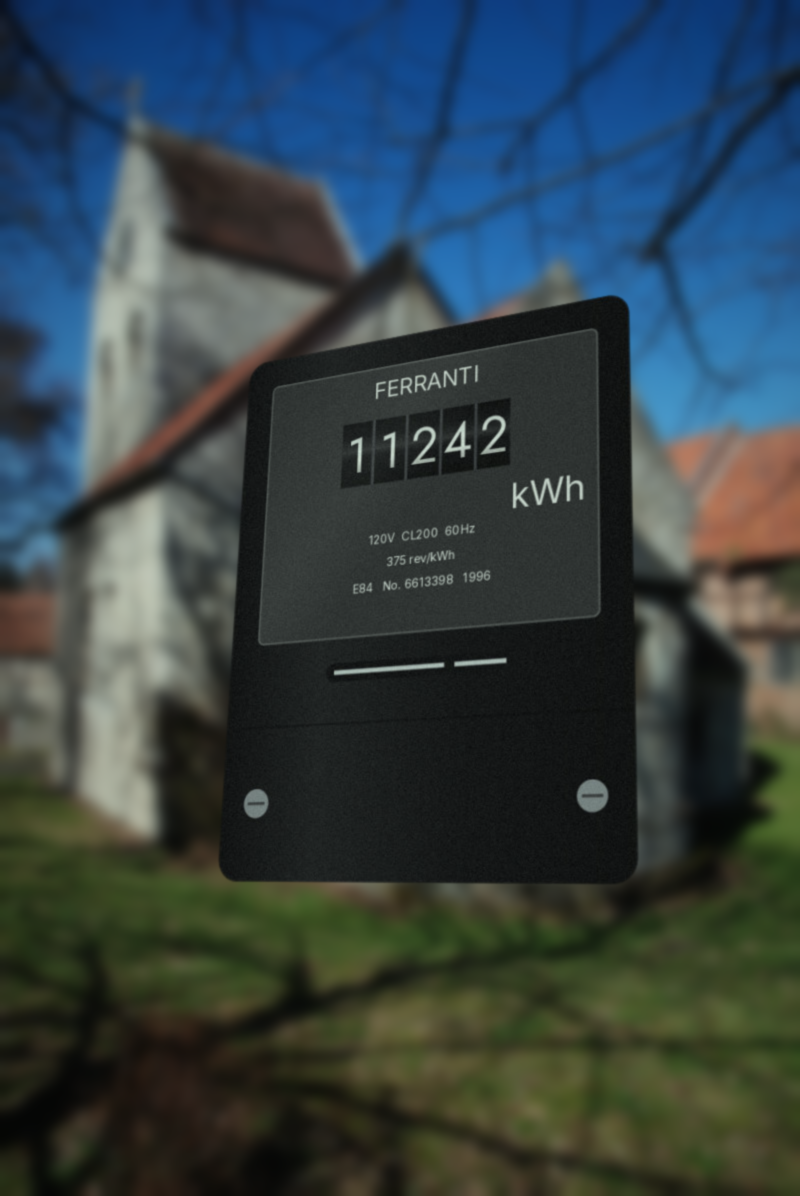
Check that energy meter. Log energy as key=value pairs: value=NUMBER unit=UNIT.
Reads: value=11242 unit=kWh
